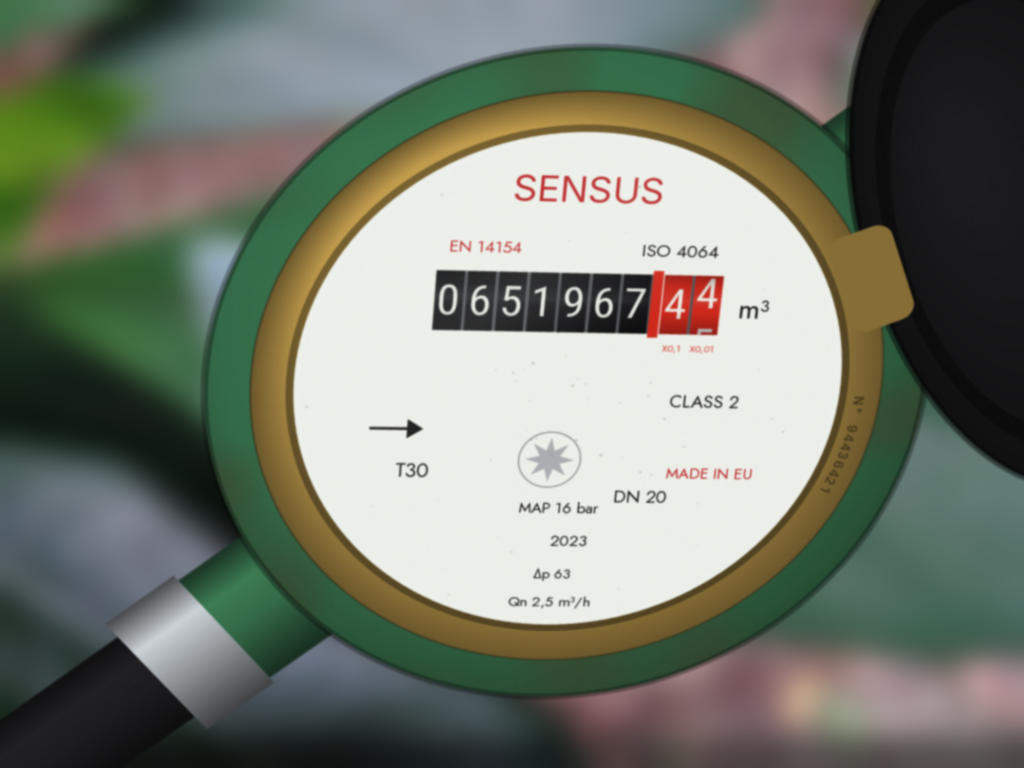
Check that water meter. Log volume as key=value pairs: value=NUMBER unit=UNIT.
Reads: value=651967.44 unit=m³
